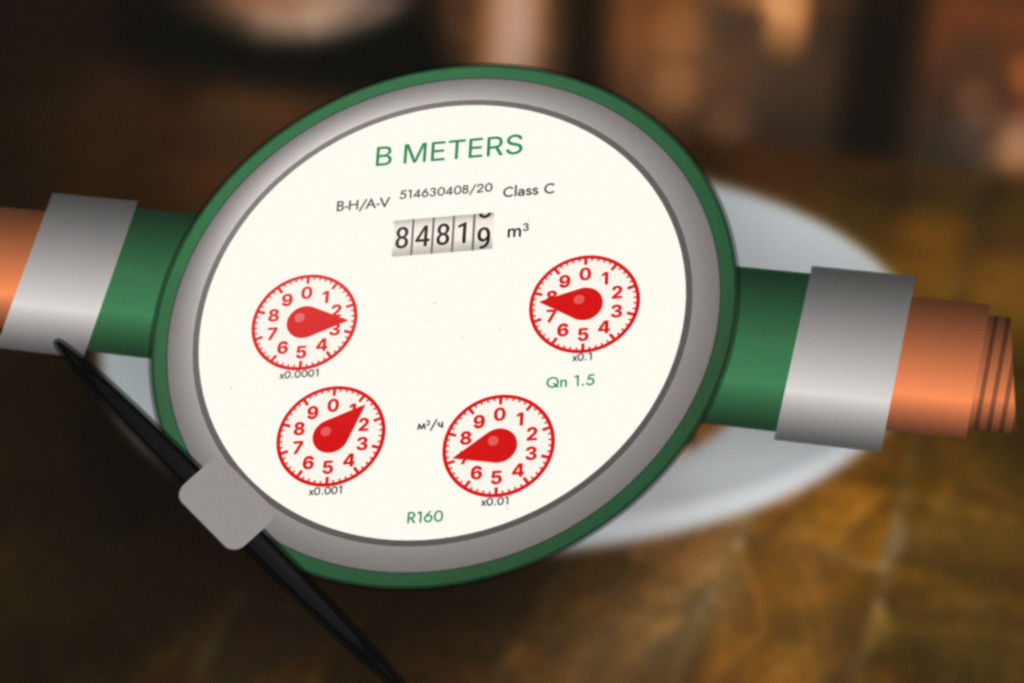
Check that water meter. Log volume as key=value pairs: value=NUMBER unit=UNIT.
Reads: value=84818.7712 unit=m³
